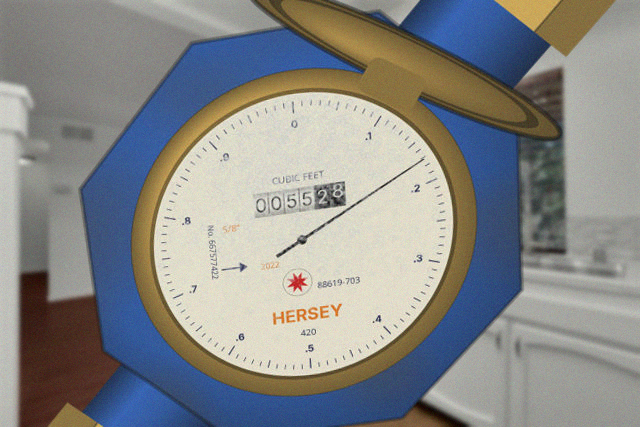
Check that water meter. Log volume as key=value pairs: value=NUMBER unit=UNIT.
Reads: value=5528.17 unit=ft³
